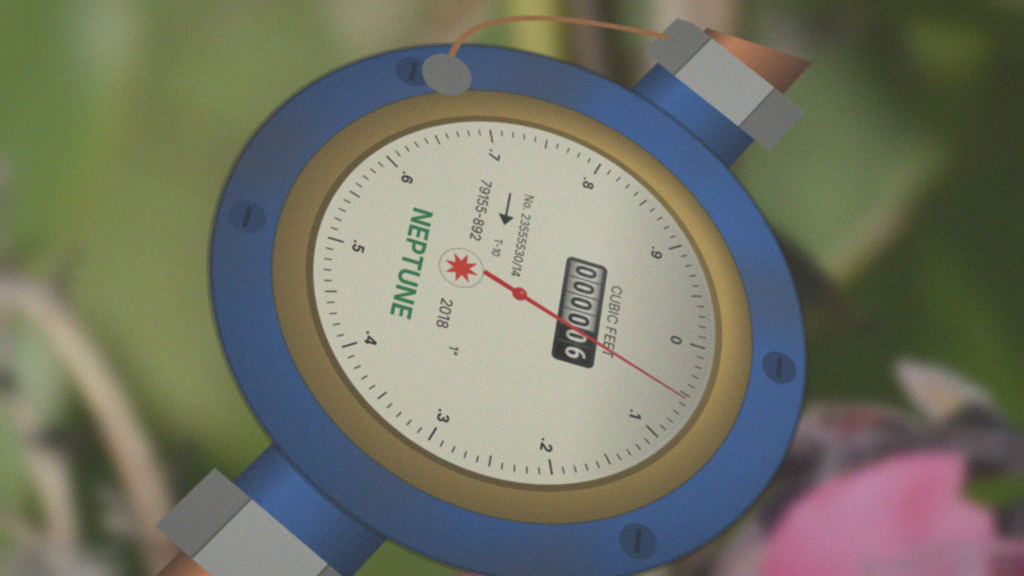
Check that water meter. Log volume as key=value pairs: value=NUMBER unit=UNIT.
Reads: value=6.05 unit=ft³
